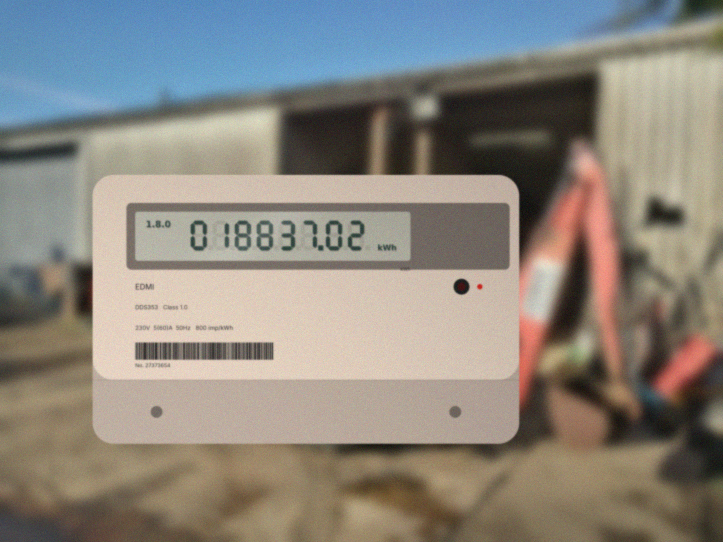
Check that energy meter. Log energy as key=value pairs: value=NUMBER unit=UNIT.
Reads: value=18837.02 unit=kWh
